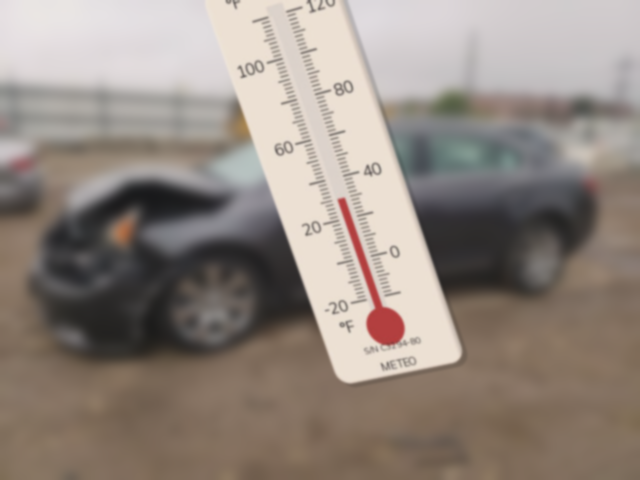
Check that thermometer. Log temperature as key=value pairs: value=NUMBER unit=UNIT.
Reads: value=30 unit=°F
